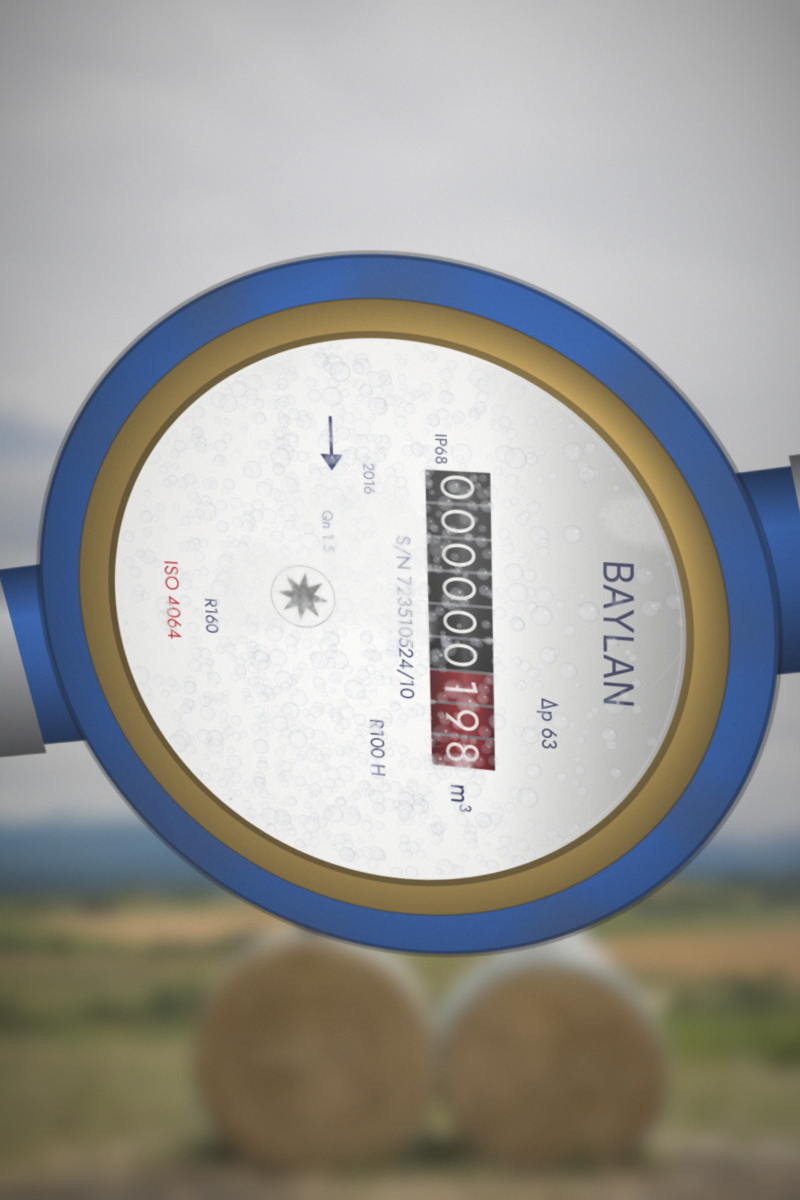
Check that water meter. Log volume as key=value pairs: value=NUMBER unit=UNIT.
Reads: value=0.198 unit=m³
